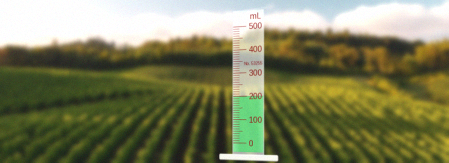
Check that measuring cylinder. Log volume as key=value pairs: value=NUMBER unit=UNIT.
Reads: value=200 unit=mL
